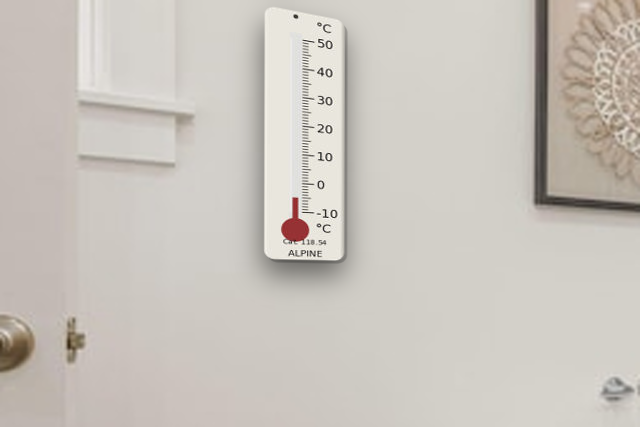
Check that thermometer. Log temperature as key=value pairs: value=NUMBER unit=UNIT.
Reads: value=-5 unit=°C
